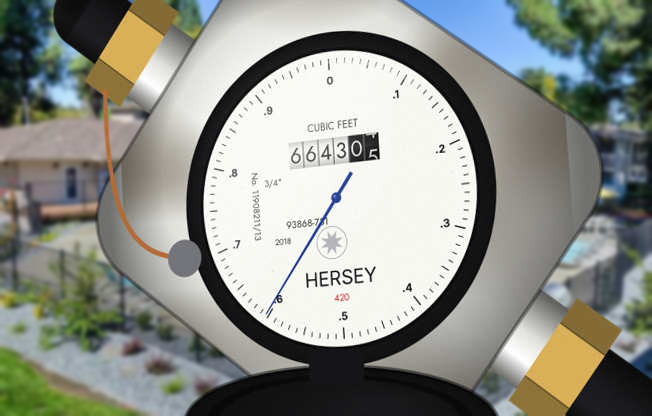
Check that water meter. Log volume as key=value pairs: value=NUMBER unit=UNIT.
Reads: value=664304.60 unit=ft³
